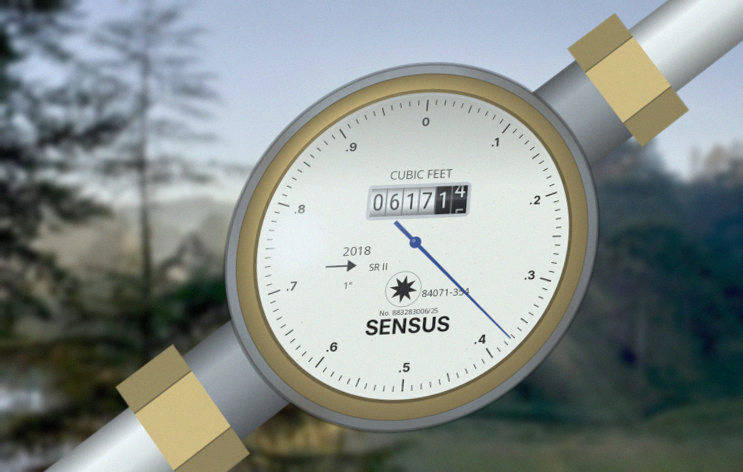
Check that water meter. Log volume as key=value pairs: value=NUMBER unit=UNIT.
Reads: value=61714.37 unit=ft³
